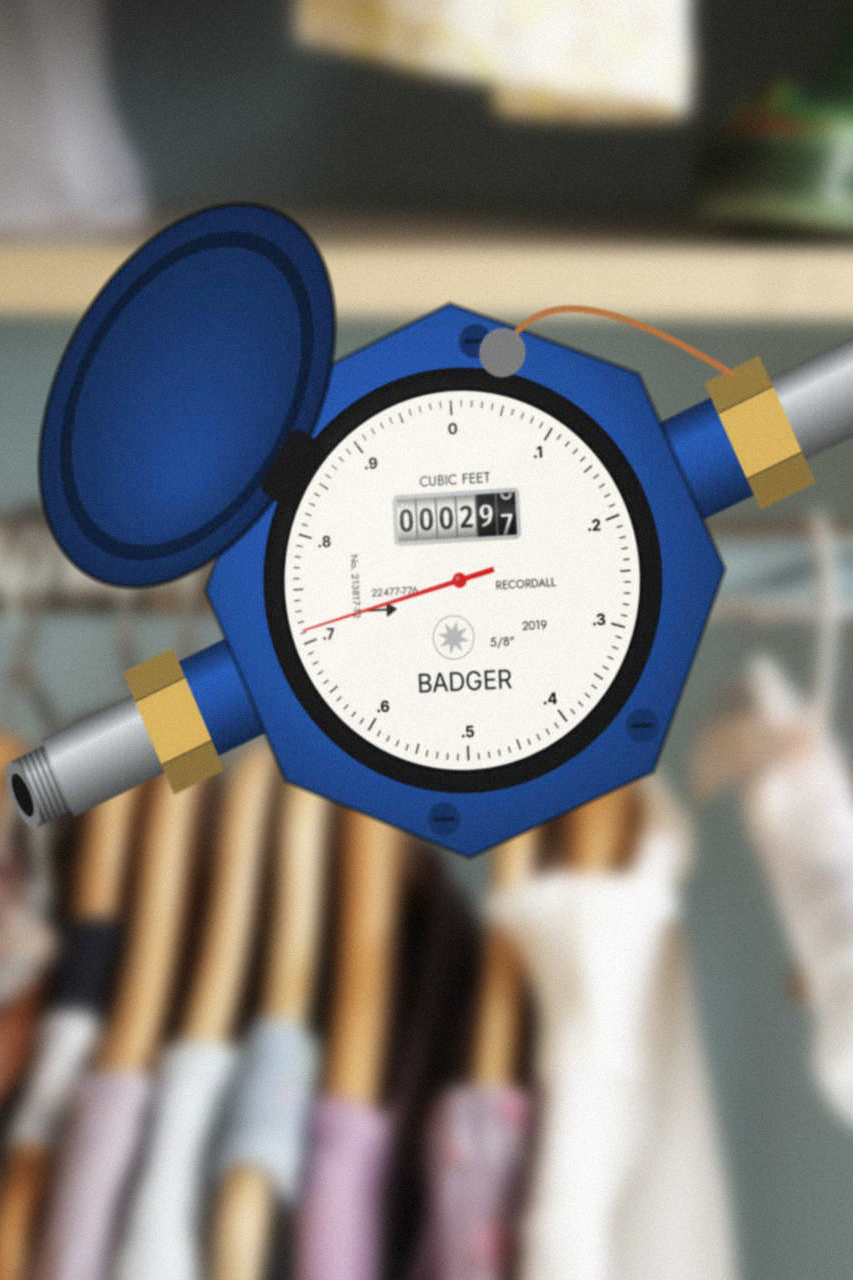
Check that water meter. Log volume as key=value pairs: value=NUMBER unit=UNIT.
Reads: value=296.71 unit=ft³
